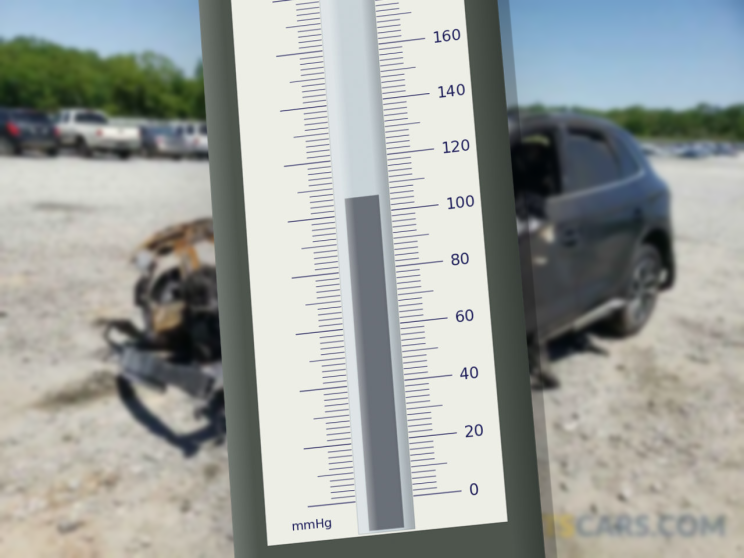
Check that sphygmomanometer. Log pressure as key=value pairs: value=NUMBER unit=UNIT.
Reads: value=106 unit=mmHg
